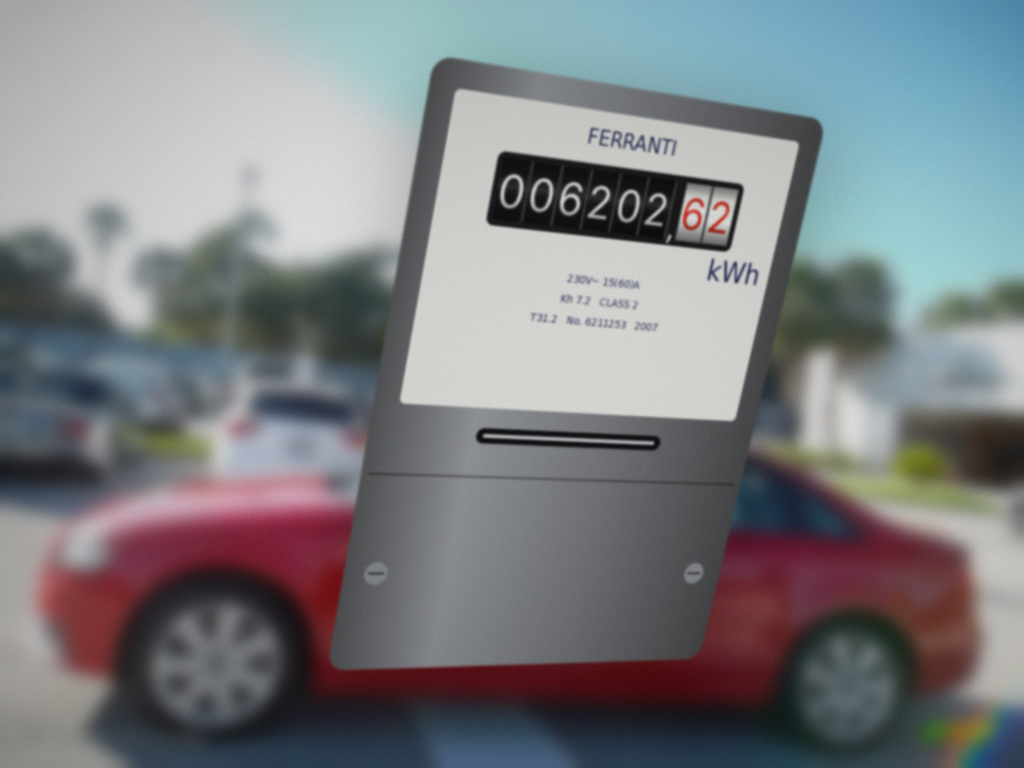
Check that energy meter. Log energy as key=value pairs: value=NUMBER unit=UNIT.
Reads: value=6202.62 unit=kWh
